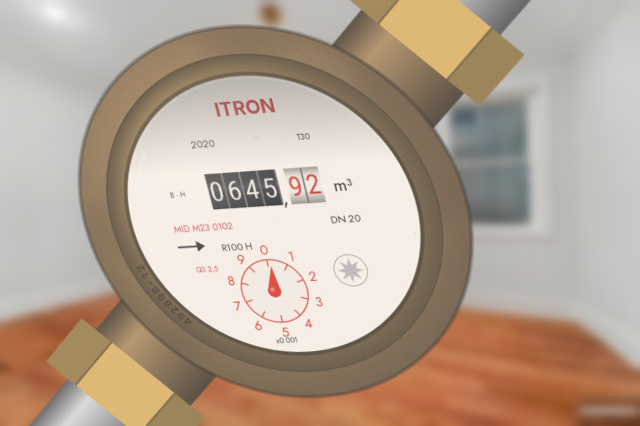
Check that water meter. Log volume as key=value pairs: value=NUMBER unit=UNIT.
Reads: value=645.920 unit=m³
